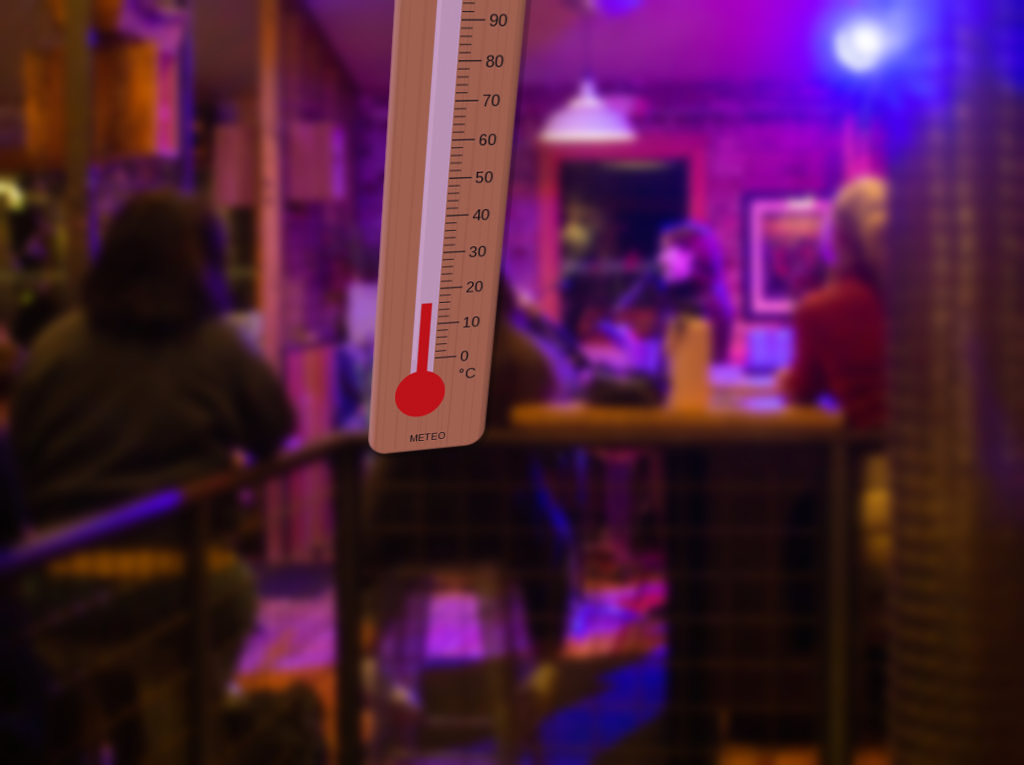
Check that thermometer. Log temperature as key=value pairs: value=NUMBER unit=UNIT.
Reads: value=16 unit=°C
